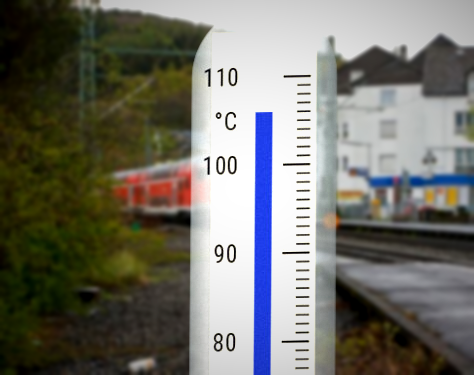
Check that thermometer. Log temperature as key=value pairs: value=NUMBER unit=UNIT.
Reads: value=106 unit=°C
